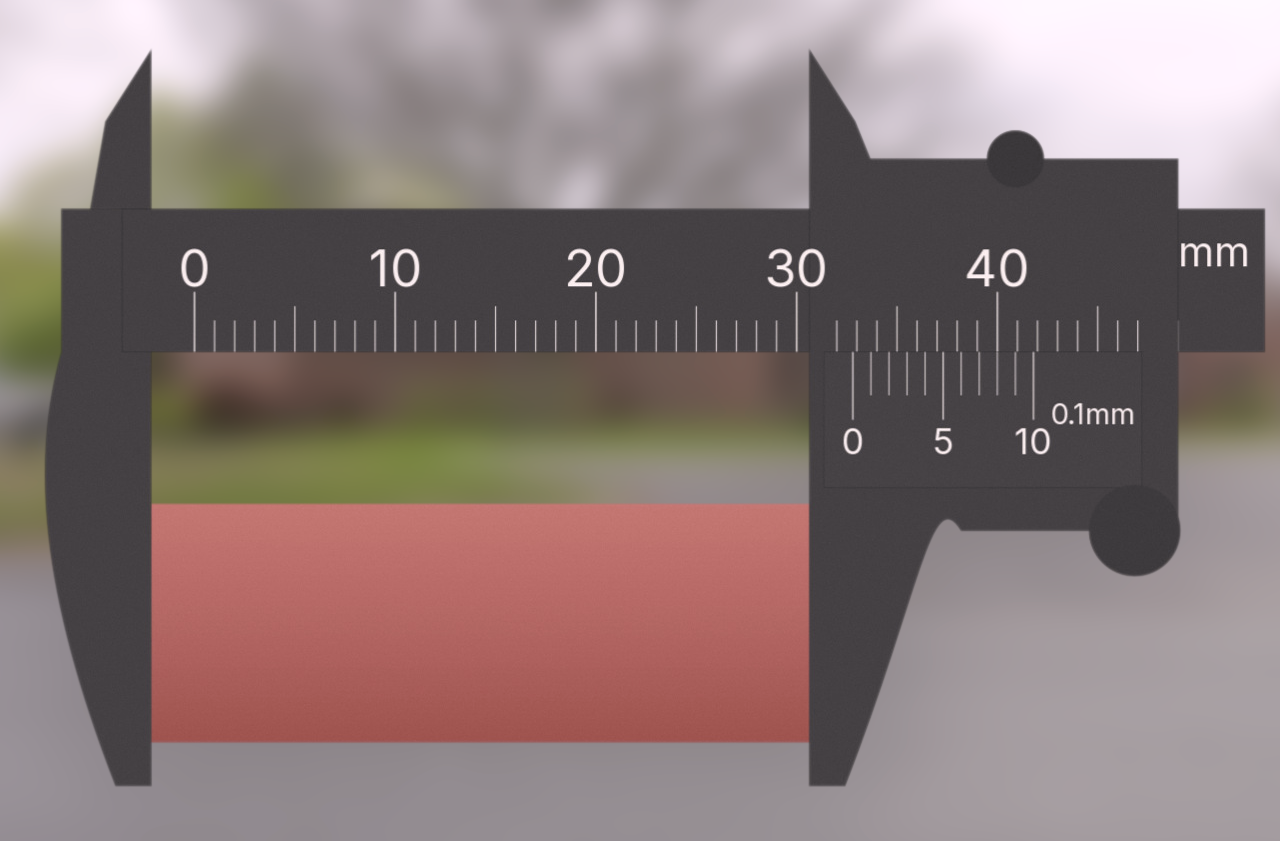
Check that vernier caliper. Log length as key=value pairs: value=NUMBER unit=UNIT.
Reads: value=32.8 unit=mm
